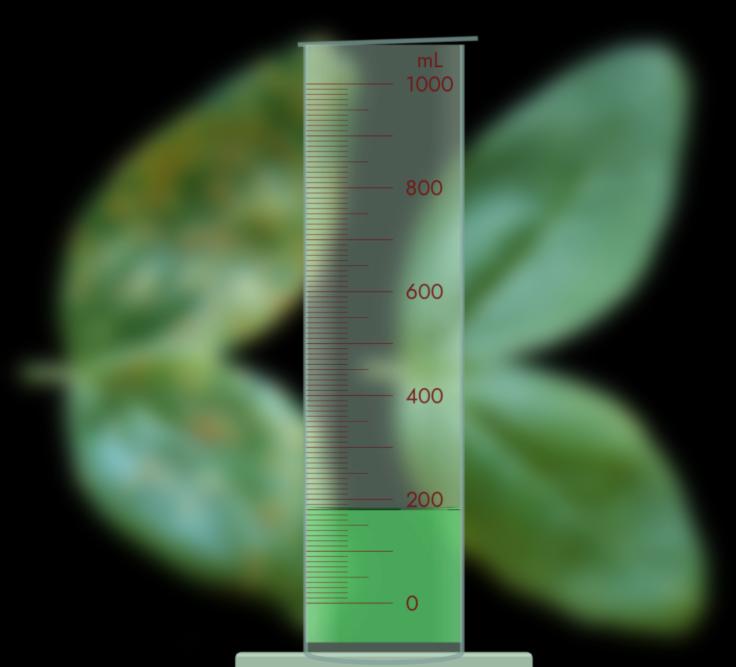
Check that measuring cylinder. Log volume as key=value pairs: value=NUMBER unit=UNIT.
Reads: value=180 unit=mL
